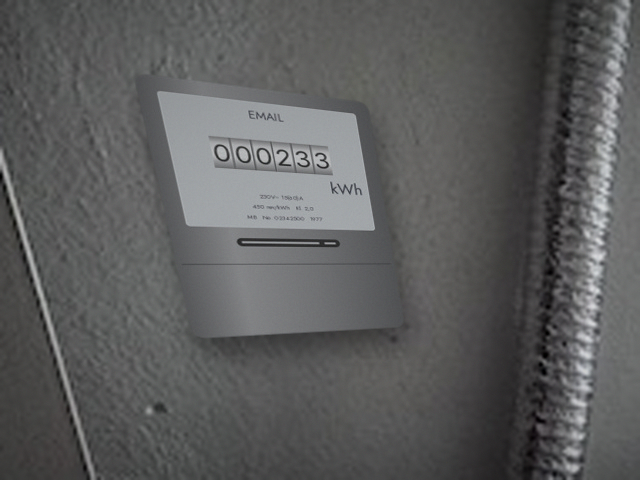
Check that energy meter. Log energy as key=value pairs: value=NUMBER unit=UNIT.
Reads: value=233 unit=kWh
